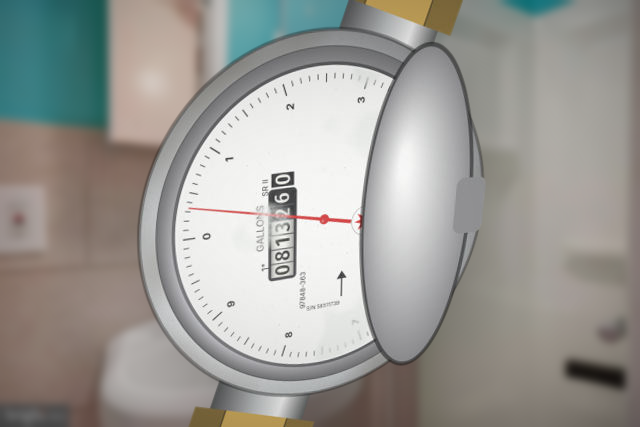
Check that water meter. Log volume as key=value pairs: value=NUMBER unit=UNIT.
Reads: value=813260.3 unit=gal
